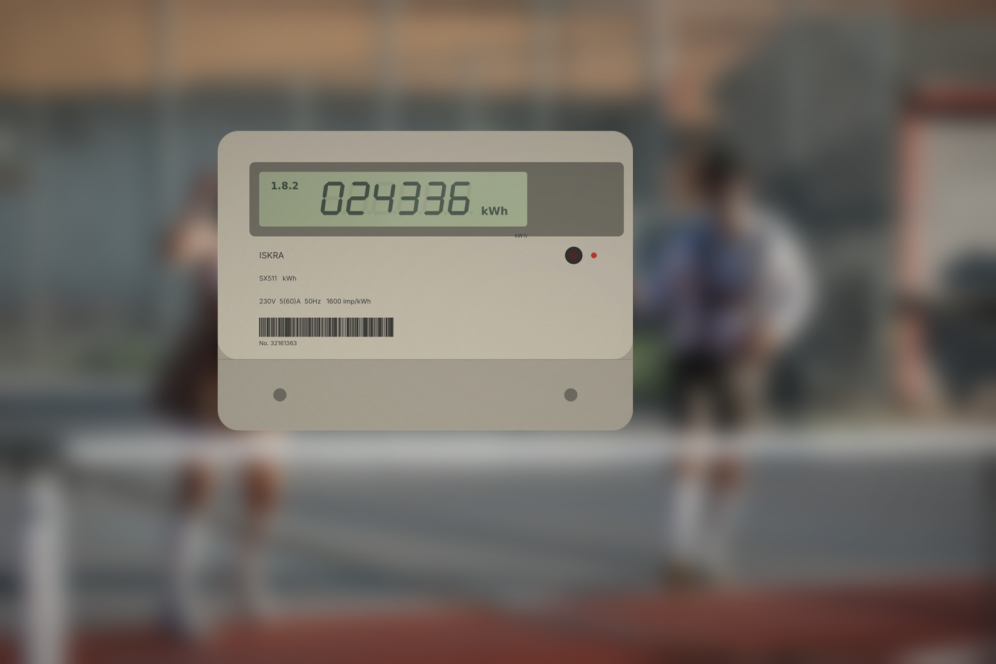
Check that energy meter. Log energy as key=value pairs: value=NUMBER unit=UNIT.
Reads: value=24336 unit=kWh
